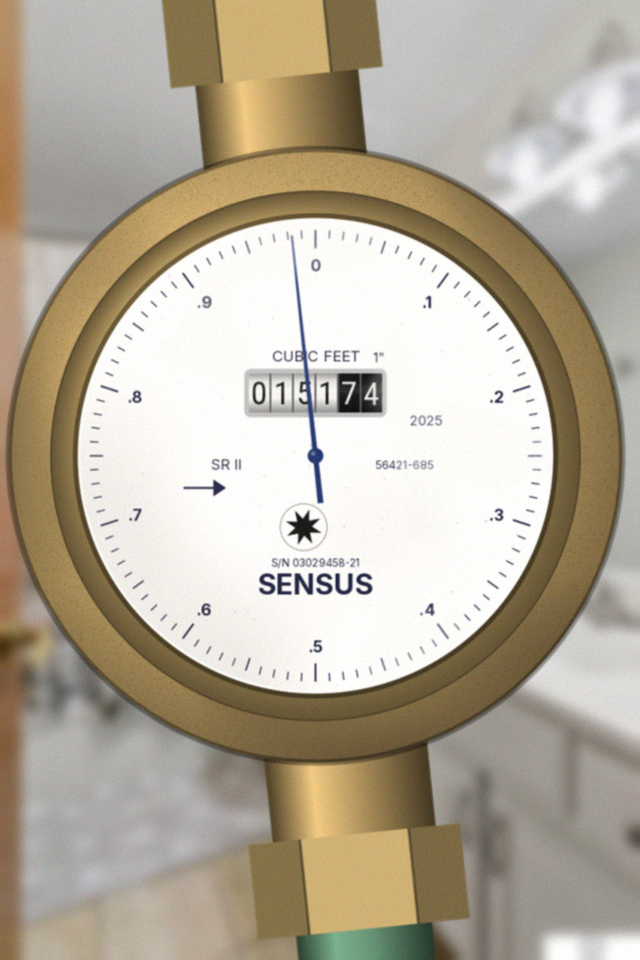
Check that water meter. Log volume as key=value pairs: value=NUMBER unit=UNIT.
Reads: value=15173.98 unit=ft³
